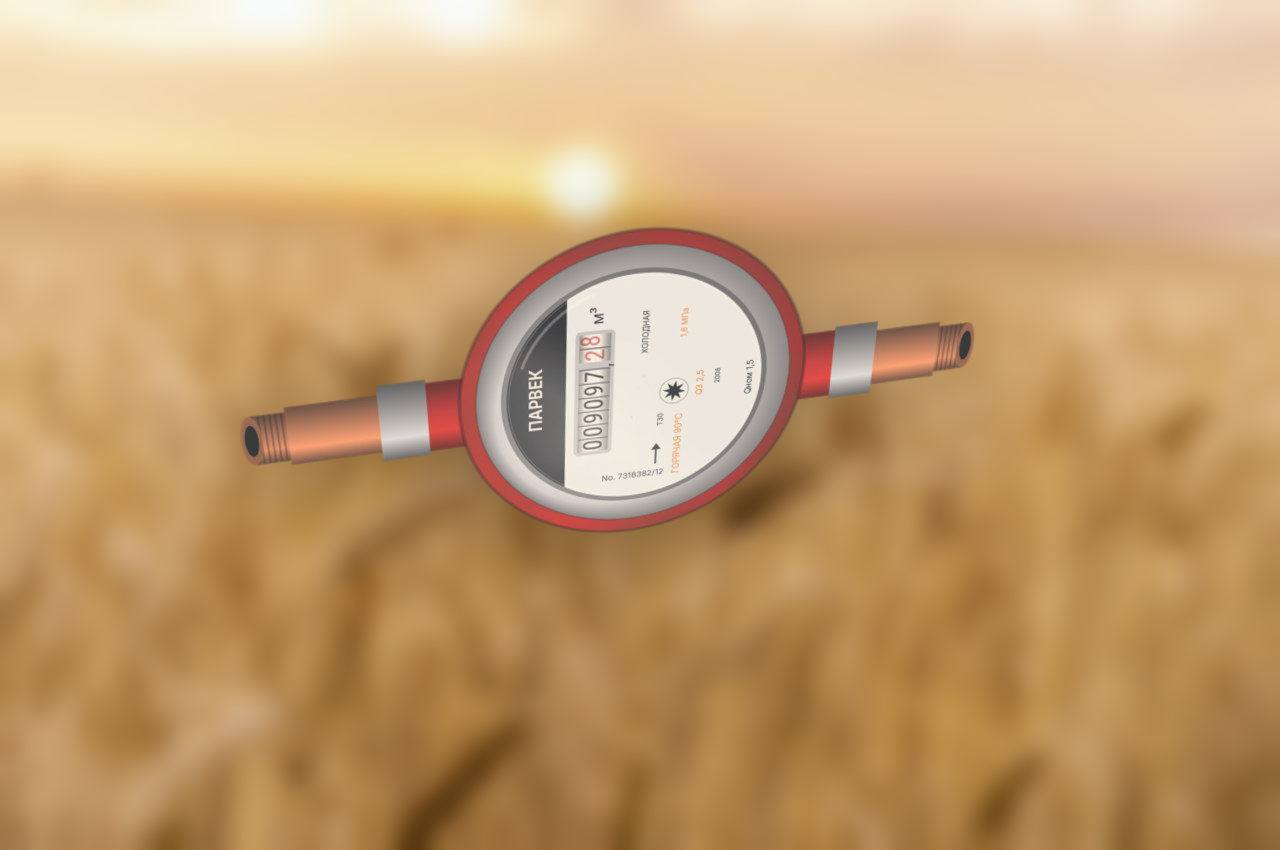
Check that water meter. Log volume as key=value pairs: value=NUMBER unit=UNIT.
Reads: value=9097.28 unit=m³
